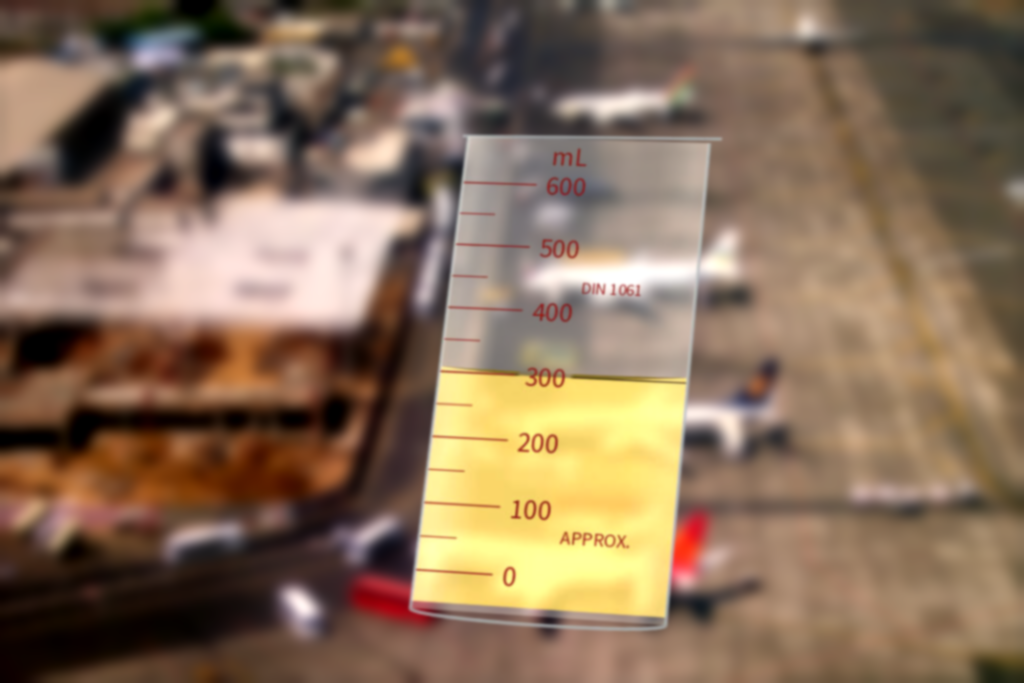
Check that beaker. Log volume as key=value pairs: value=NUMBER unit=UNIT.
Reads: value=300 unit=mL
